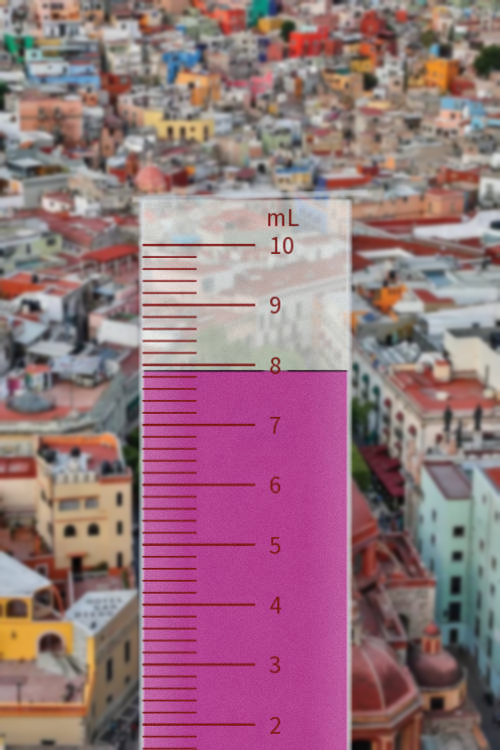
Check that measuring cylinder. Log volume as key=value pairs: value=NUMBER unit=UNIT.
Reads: value=7.9 unit=mL
